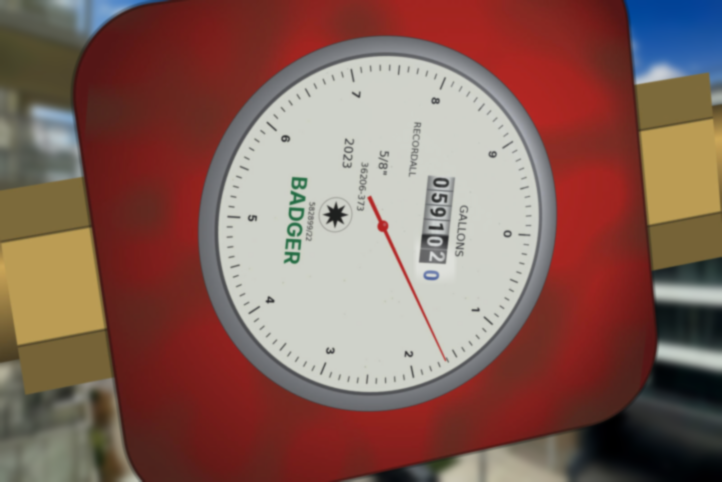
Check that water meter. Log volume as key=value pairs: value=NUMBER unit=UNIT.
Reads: value=591021.6 unit=gal
